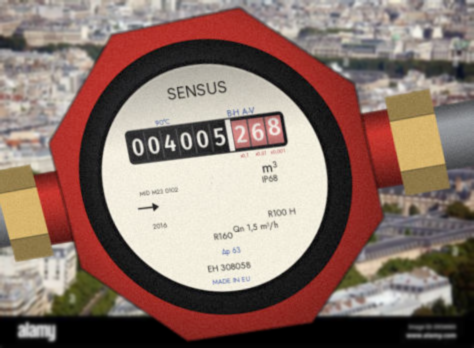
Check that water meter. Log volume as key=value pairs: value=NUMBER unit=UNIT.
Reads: value=4005.268 unit=m³
